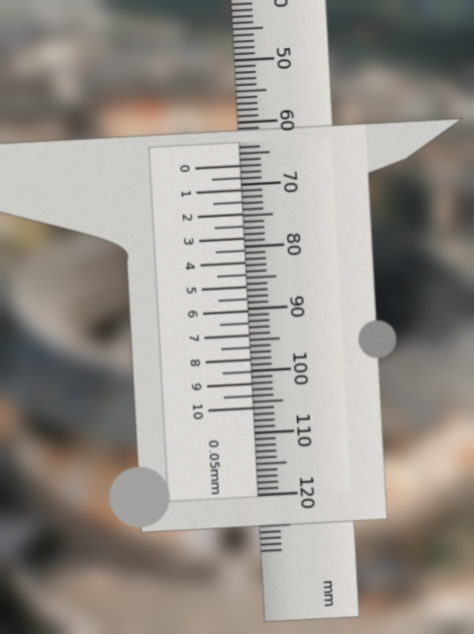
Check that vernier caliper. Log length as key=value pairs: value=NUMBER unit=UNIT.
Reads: value=67.0 unit=mm
